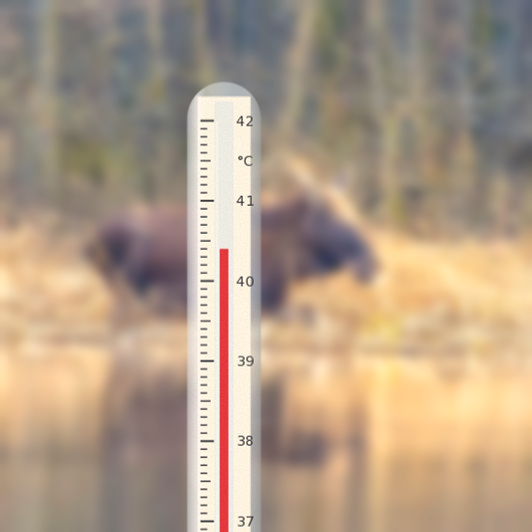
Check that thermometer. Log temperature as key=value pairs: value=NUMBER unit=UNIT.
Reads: value=40.4 unit=°C
